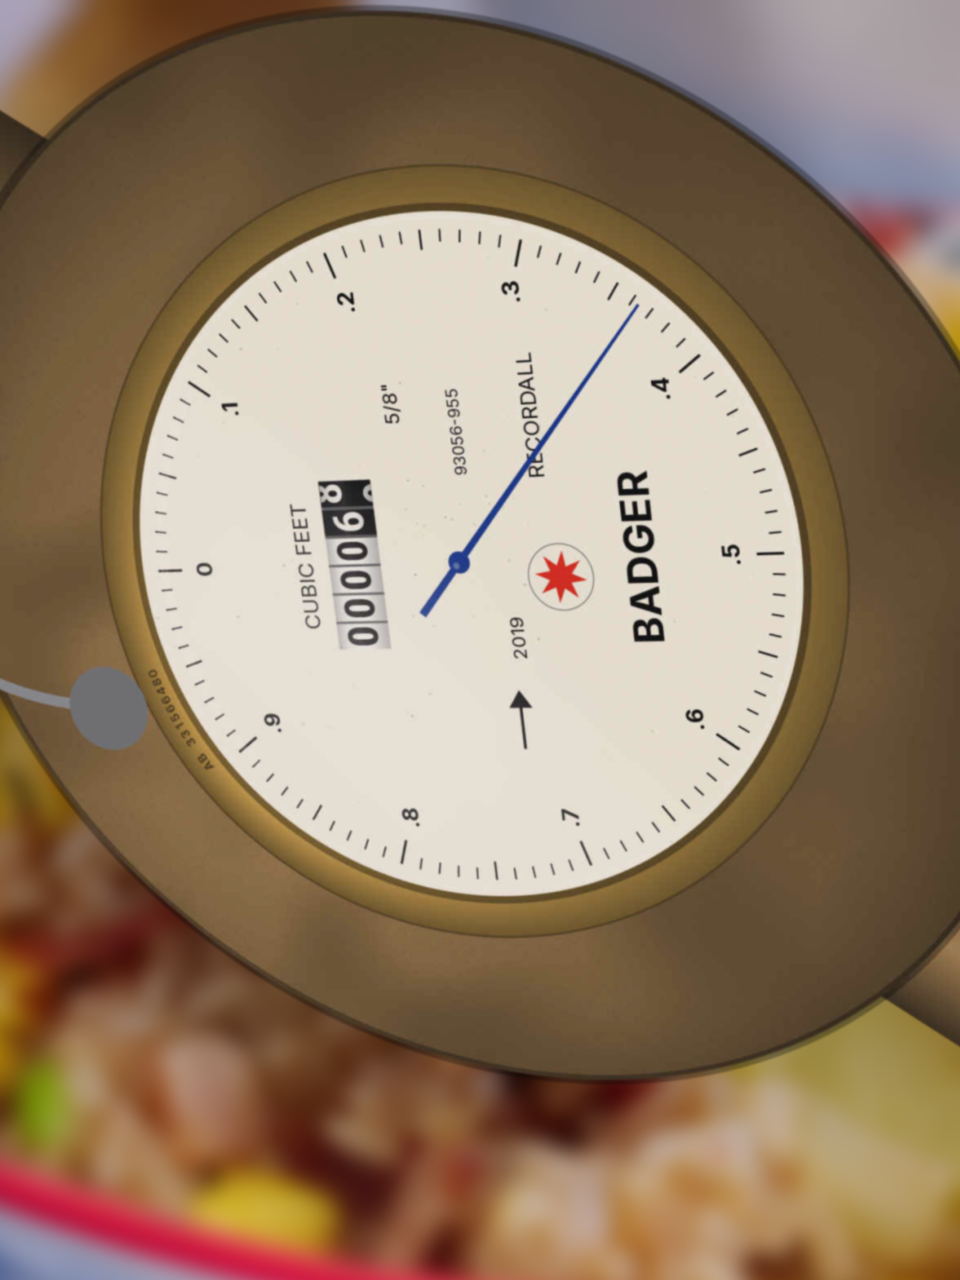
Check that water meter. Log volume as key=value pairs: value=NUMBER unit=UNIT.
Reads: value=68.36 unit=ft³
